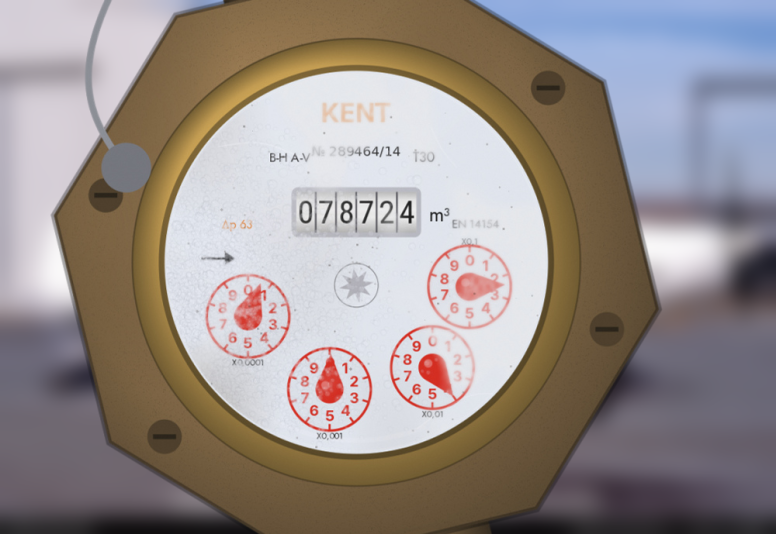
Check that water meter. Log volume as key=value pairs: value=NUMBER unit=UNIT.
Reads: value=78724.2400 unit=m³
